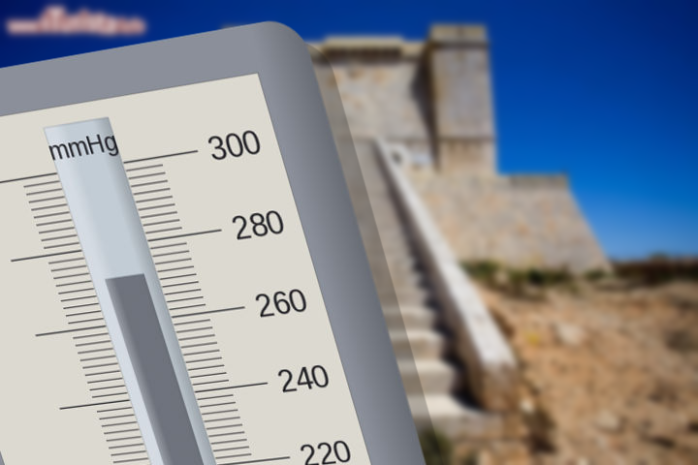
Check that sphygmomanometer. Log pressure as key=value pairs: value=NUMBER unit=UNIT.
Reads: value=272 unit=mmHg
